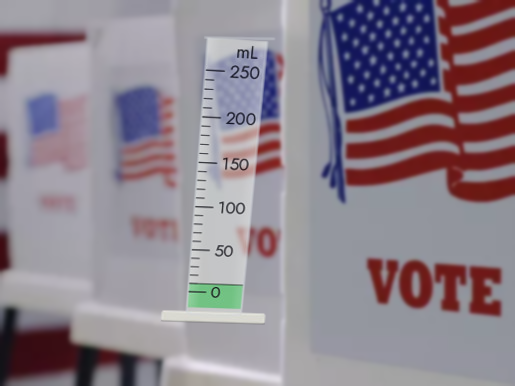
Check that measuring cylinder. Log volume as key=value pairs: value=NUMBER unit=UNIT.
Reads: value=10 unit=mL
